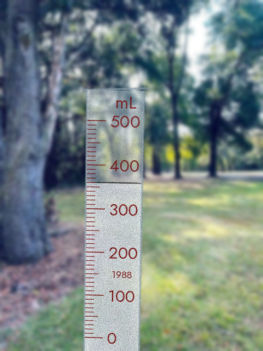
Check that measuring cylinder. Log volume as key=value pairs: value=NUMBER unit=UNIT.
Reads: value=360 unit=mL
